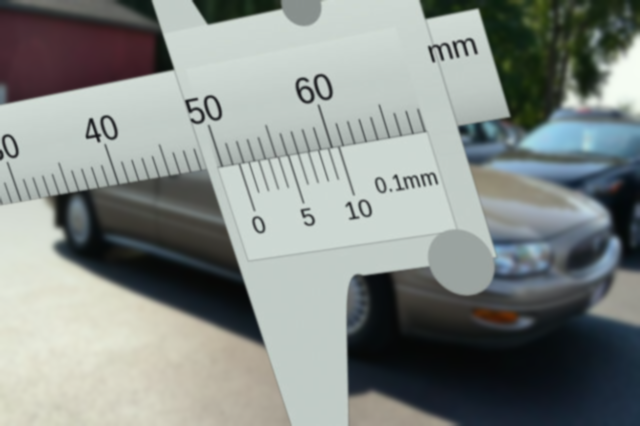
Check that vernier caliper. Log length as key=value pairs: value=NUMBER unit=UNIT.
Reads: value=51.6 unit=mm
